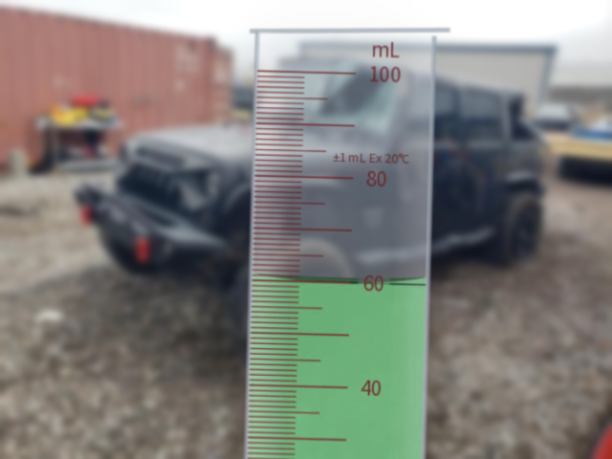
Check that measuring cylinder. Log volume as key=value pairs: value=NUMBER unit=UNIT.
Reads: value=60 unit=mL
